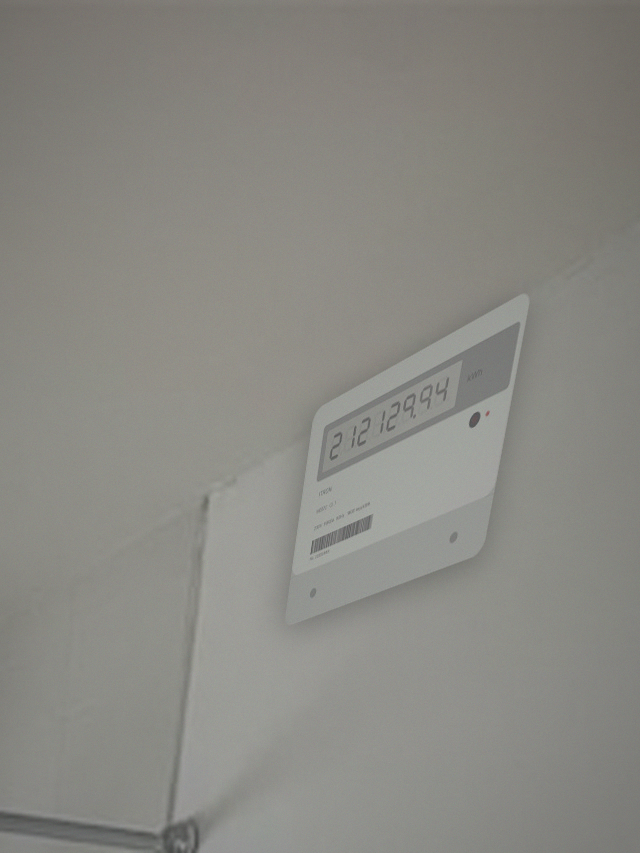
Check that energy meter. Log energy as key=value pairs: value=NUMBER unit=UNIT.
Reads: value=212129.94 unit=kWh
